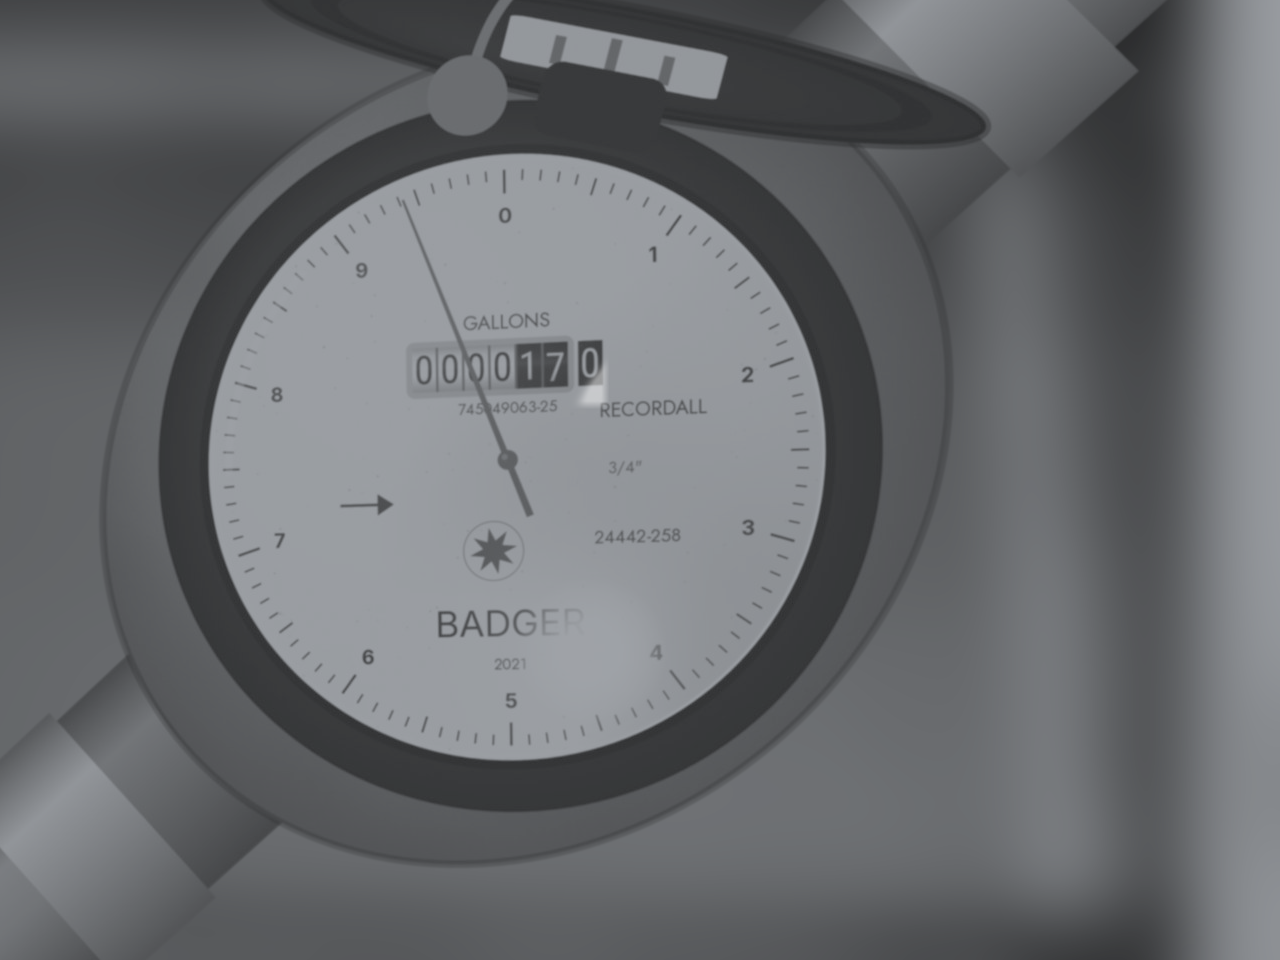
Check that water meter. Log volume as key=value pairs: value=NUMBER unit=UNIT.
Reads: value=169.4 unit=gal
